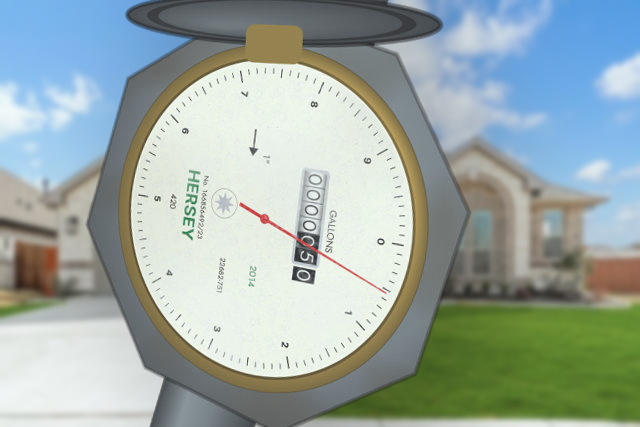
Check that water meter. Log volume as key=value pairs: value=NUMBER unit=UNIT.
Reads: value=50.5 unit=gal
